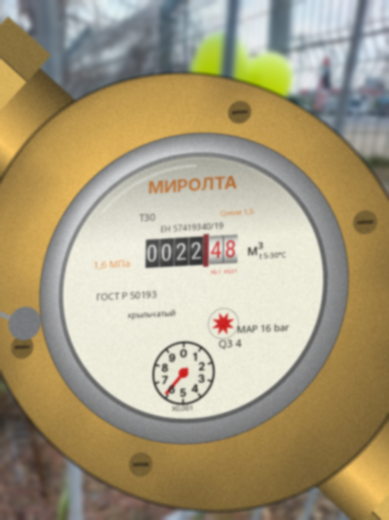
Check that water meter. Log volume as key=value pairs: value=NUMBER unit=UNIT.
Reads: value=22.486 unit=m³
